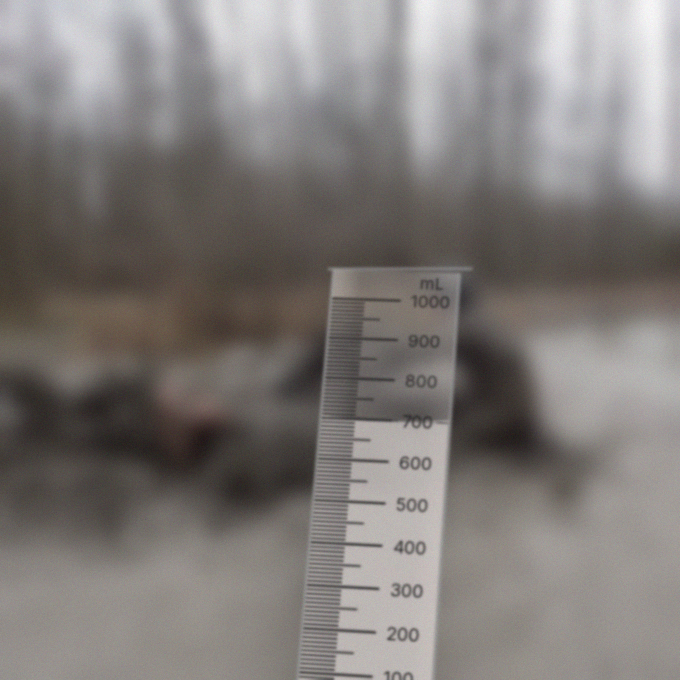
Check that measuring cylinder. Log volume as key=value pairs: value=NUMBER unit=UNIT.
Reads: value=700 unit=mL
